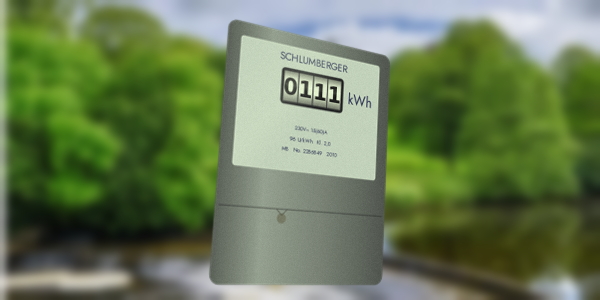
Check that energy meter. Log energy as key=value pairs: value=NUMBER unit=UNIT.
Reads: value=111 unit=kWh
